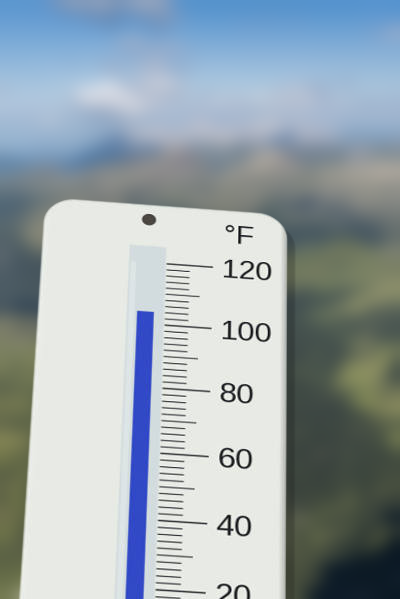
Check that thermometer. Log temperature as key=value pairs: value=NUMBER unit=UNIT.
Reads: value=104 unit=°F
